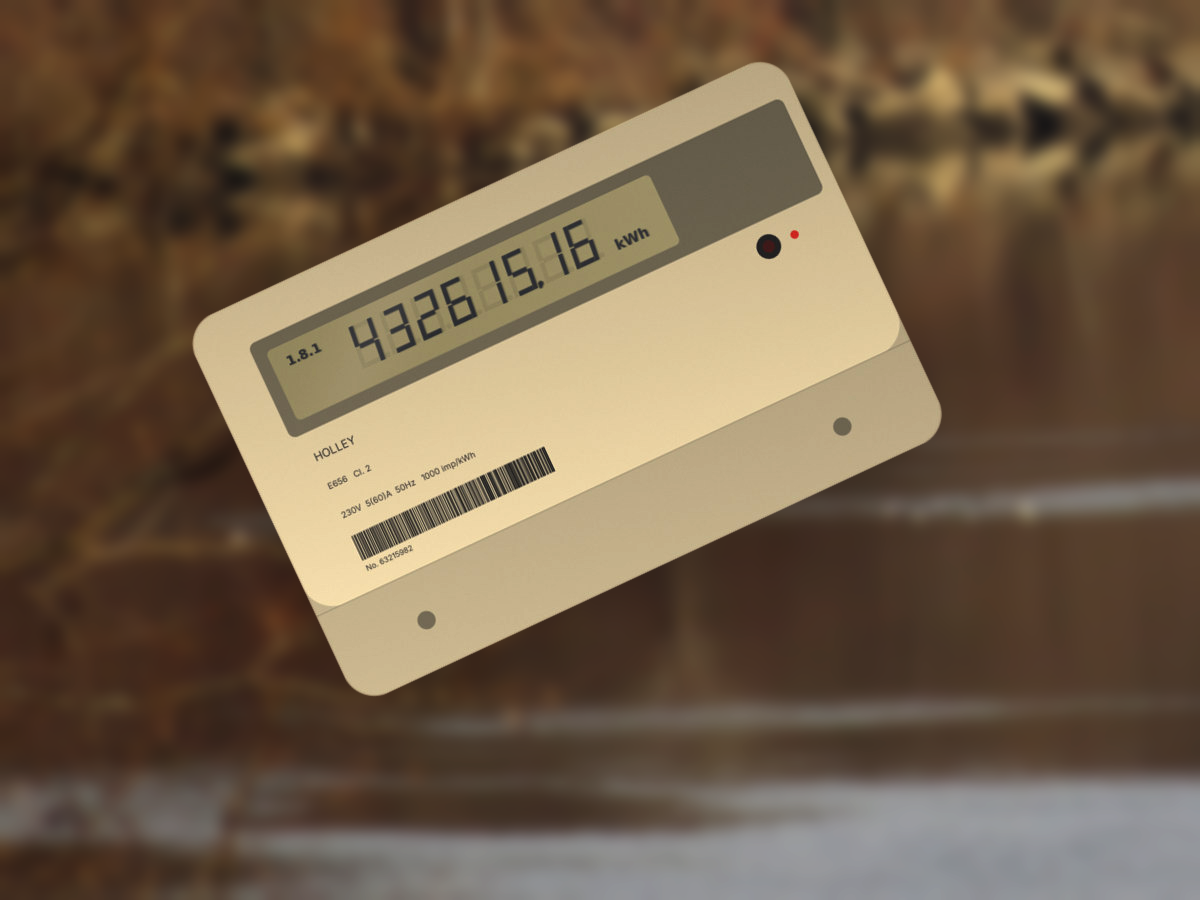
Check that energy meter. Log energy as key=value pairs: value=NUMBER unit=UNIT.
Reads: value=432615.16 unit=kWh
